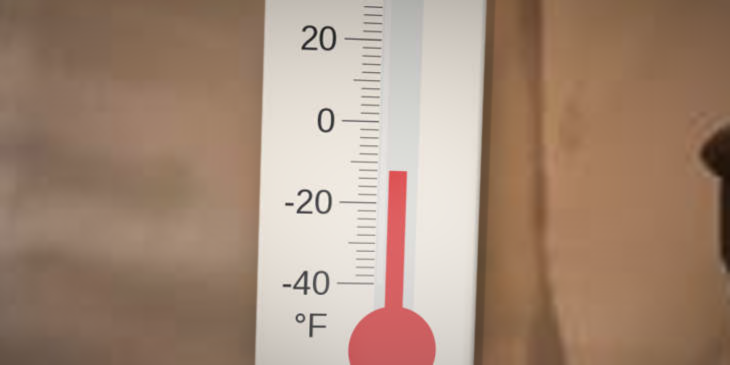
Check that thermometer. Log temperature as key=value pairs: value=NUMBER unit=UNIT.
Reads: value=-12 unit=°F
